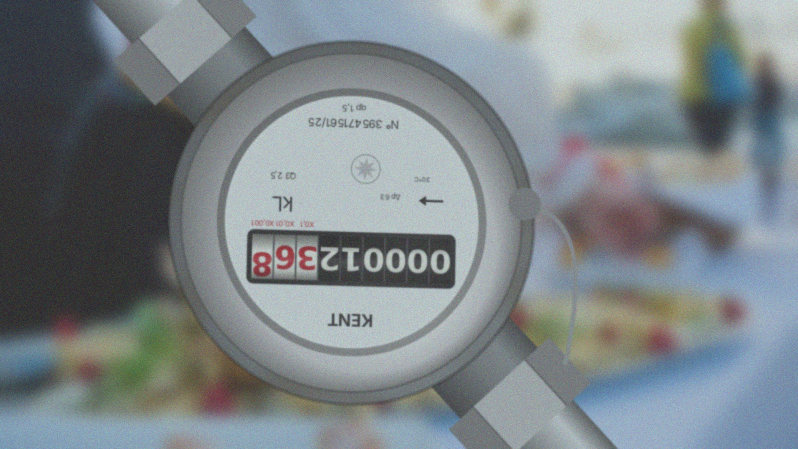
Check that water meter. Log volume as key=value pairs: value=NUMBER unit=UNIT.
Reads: value=12.368 unit=kL
